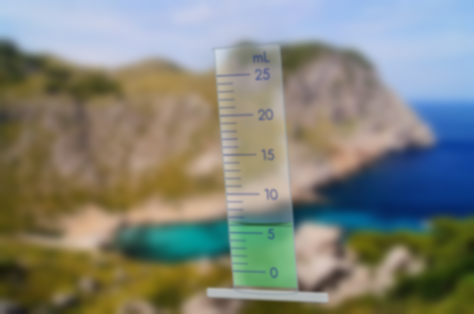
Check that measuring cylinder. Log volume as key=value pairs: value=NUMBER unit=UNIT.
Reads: value=6 unit=mL
